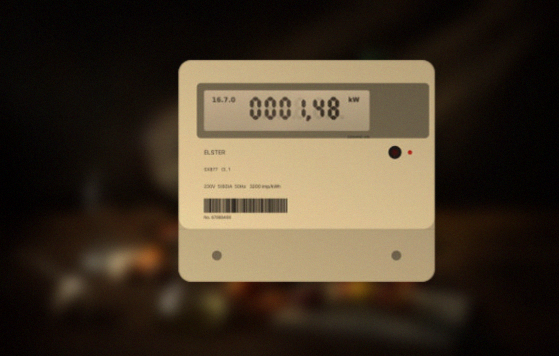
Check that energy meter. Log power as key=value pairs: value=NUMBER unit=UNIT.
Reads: value=1.48 unit=kW
